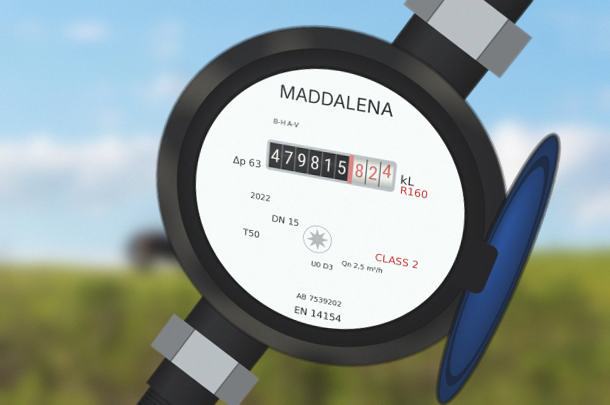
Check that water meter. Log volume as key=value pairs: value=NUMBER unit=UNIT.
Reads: value=479815.824 unit=kL
